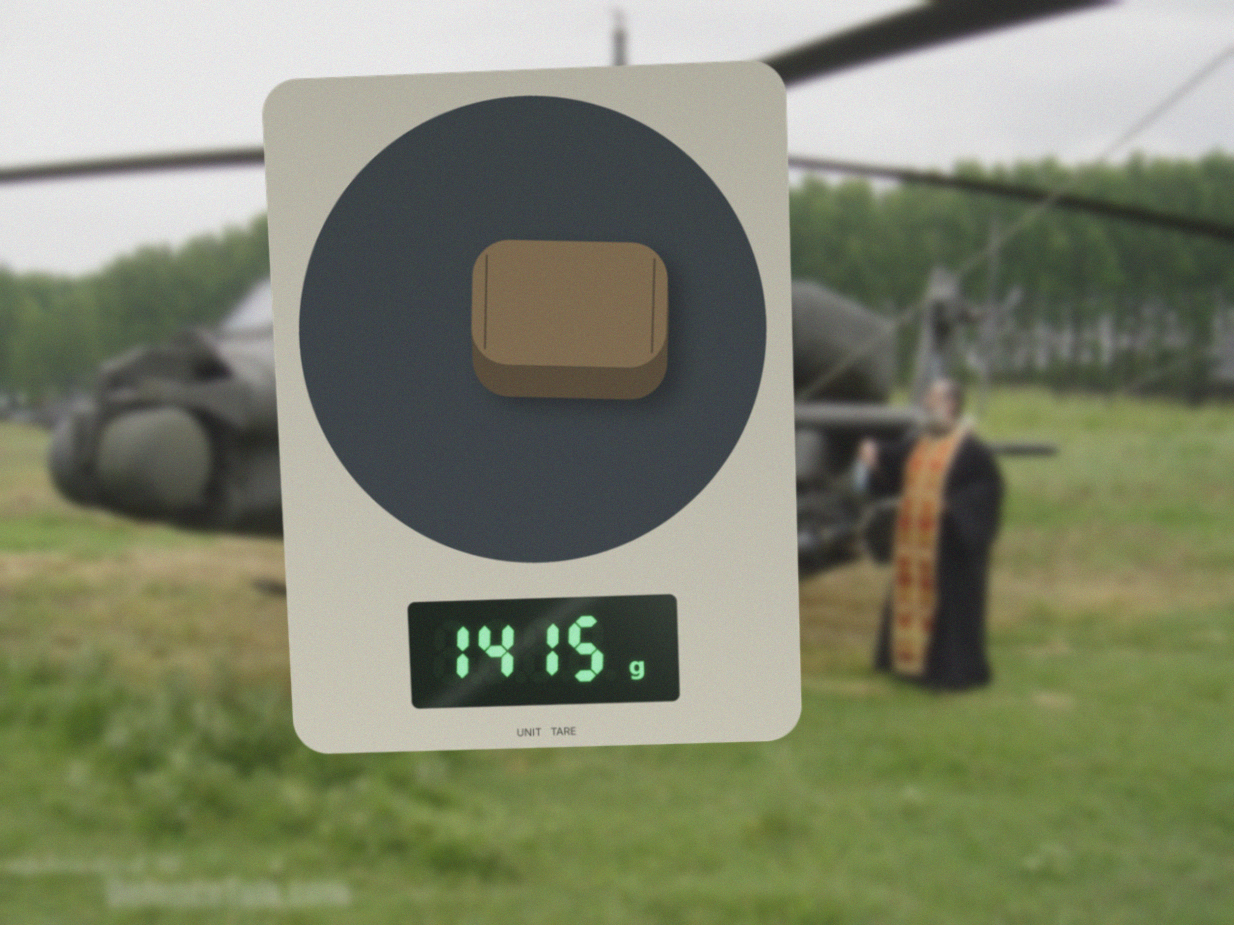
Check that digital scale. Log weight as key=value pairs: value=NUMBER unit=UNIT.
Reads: value=1415 unit=g
